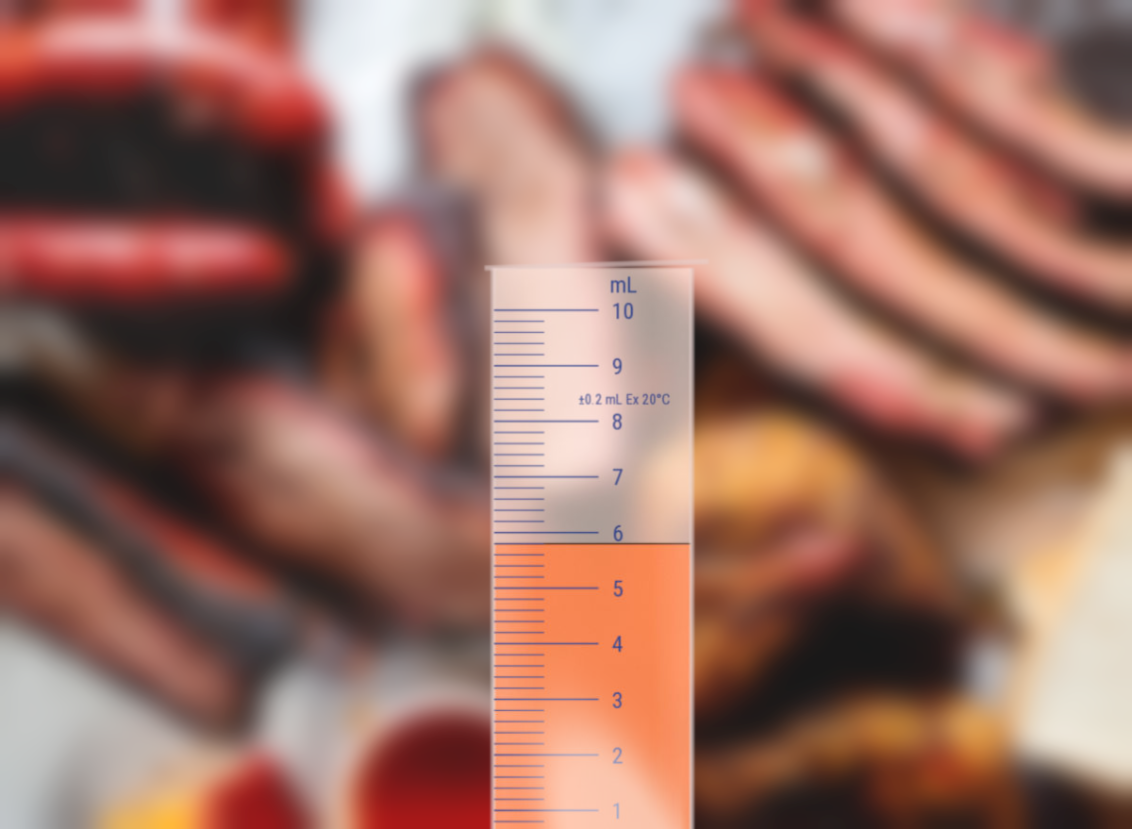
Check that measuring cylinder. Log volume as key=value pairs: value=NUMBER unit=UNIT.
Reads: value=5.8 unit=mL
